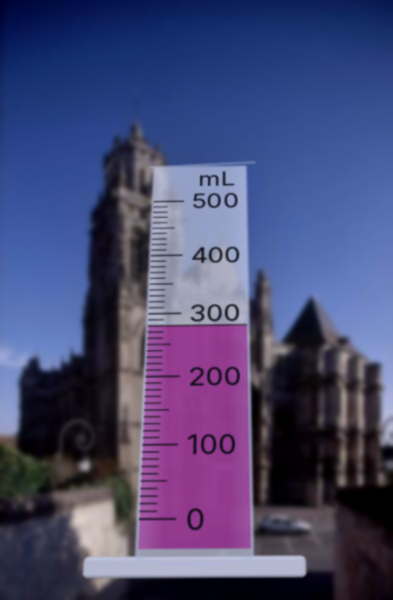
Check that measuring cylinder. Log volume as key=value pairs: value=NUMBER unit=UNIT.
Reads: value=280 unit=mL
